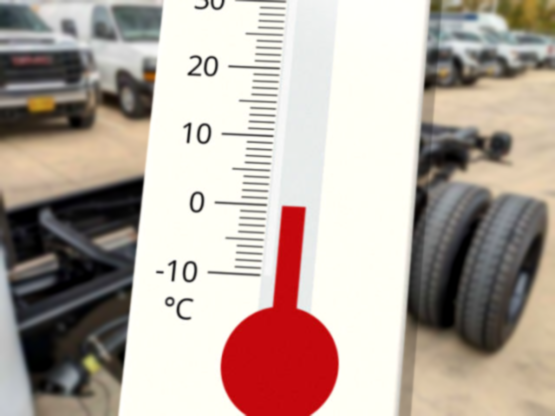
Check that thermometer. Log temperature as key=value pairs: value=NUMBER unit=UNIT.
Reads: value=0 unit=°C
